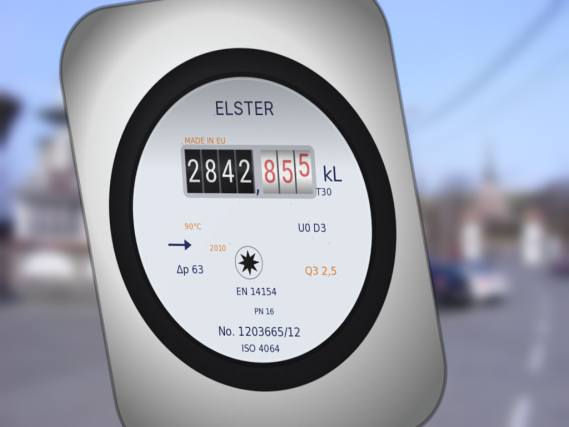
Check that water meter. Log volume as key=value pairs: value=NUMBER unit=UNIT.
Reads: value=2842.855 unit=kL
